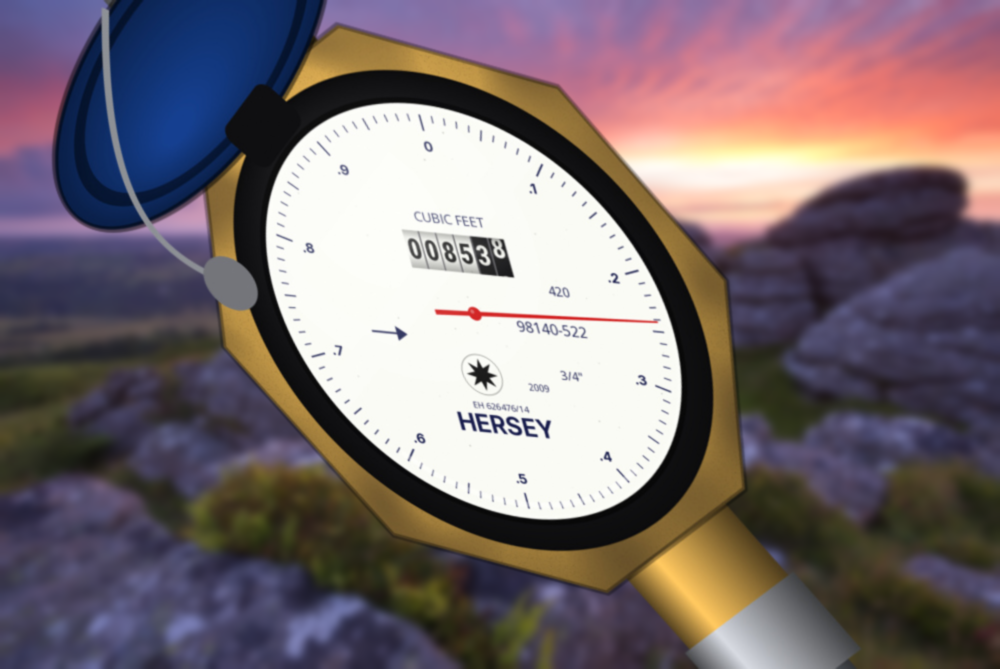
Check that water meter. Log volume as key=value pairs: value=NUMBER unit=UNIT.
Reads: value=8538.24 unit=ft³
